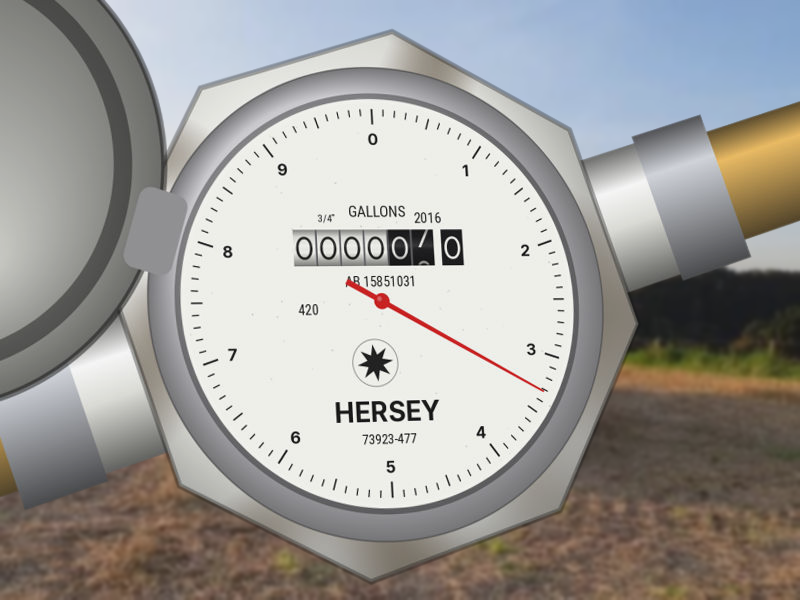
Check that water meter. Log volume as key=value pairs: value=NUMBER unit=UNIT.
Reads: value=73.3 unit=gal
